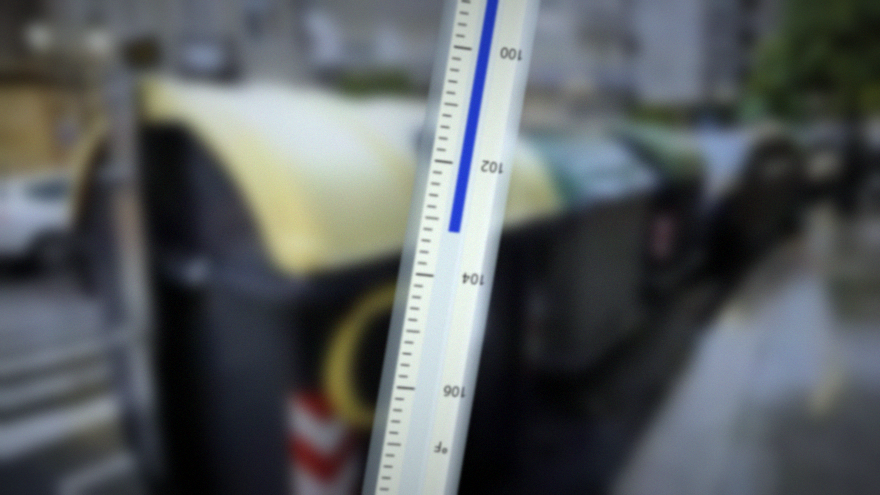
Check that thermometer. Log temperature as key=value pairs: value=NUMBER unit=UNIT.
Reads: value=103.2 unit=°F
